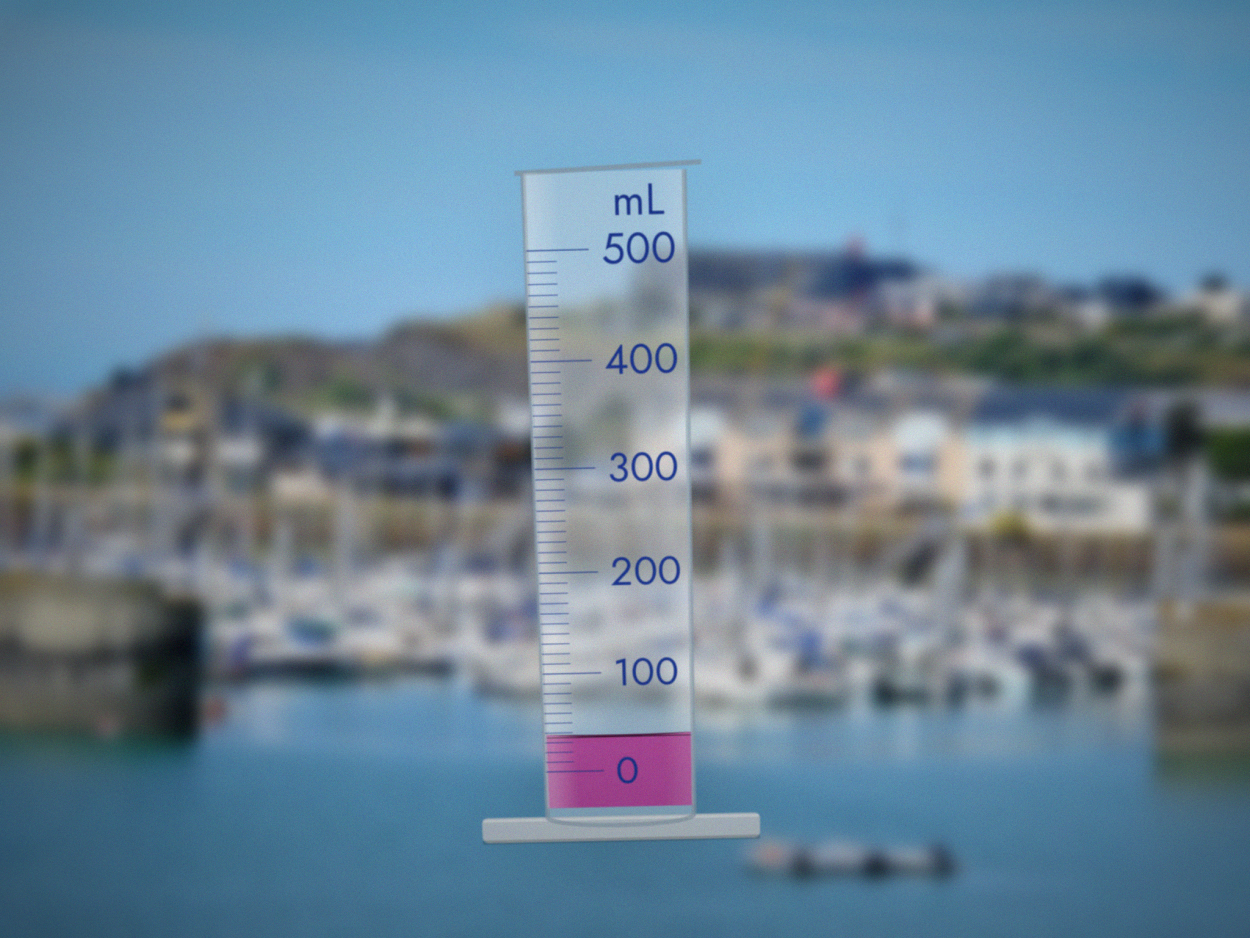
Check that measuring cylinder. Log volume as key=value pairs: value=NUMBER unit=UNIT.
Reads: value=35 unit=mL
